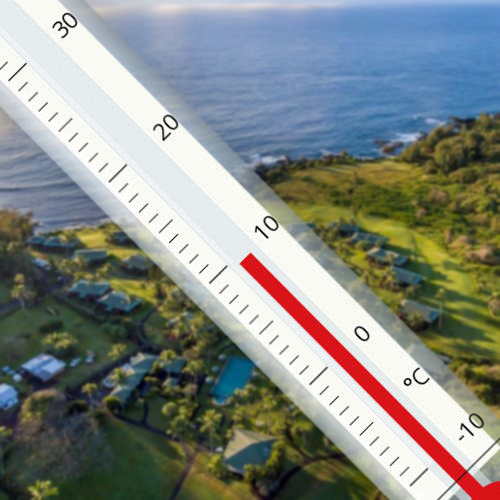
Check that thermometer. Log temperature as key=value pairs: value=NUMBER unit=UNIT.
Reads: value=9.5 unit=°C
